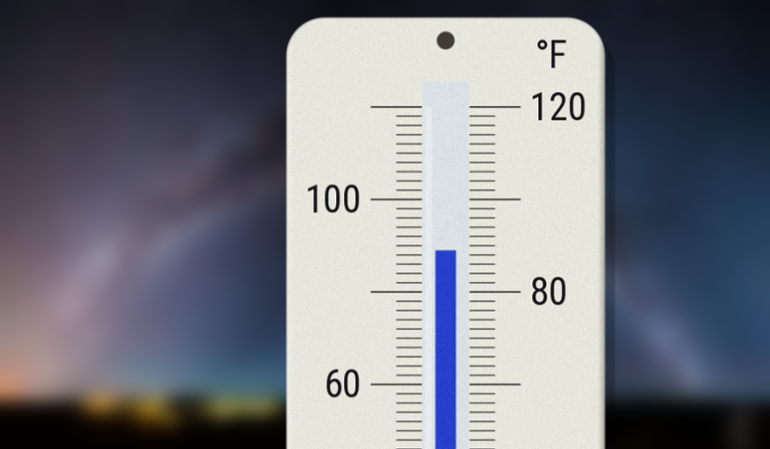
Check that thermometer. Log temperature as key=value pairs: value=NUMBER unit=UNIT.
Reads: value=89 unit=°F
